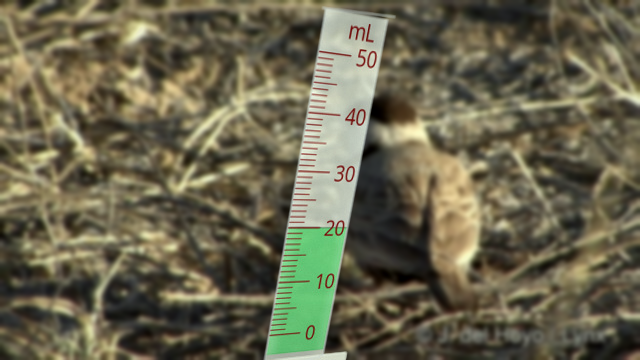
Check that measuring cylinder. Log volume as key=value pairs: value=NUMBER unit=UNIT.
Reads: value=20 unit=mL
